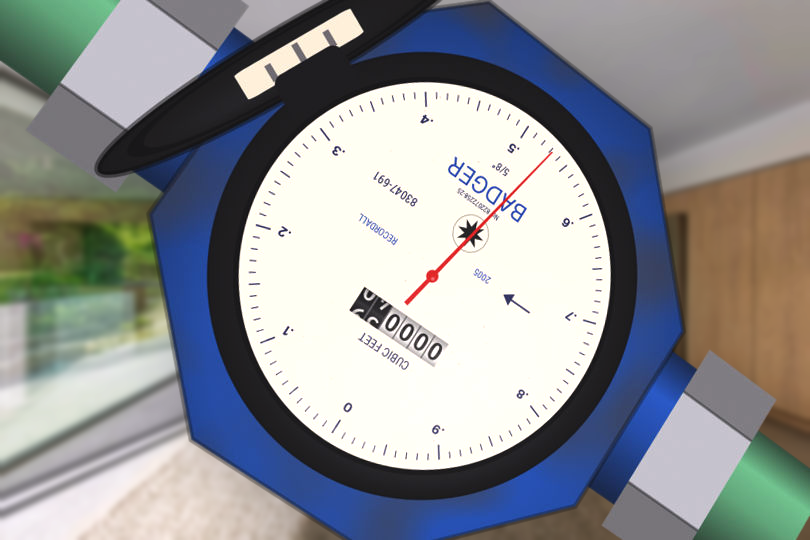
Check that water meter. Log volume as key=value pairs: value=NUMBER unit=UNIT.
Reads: value=39.53 unit=ft³
